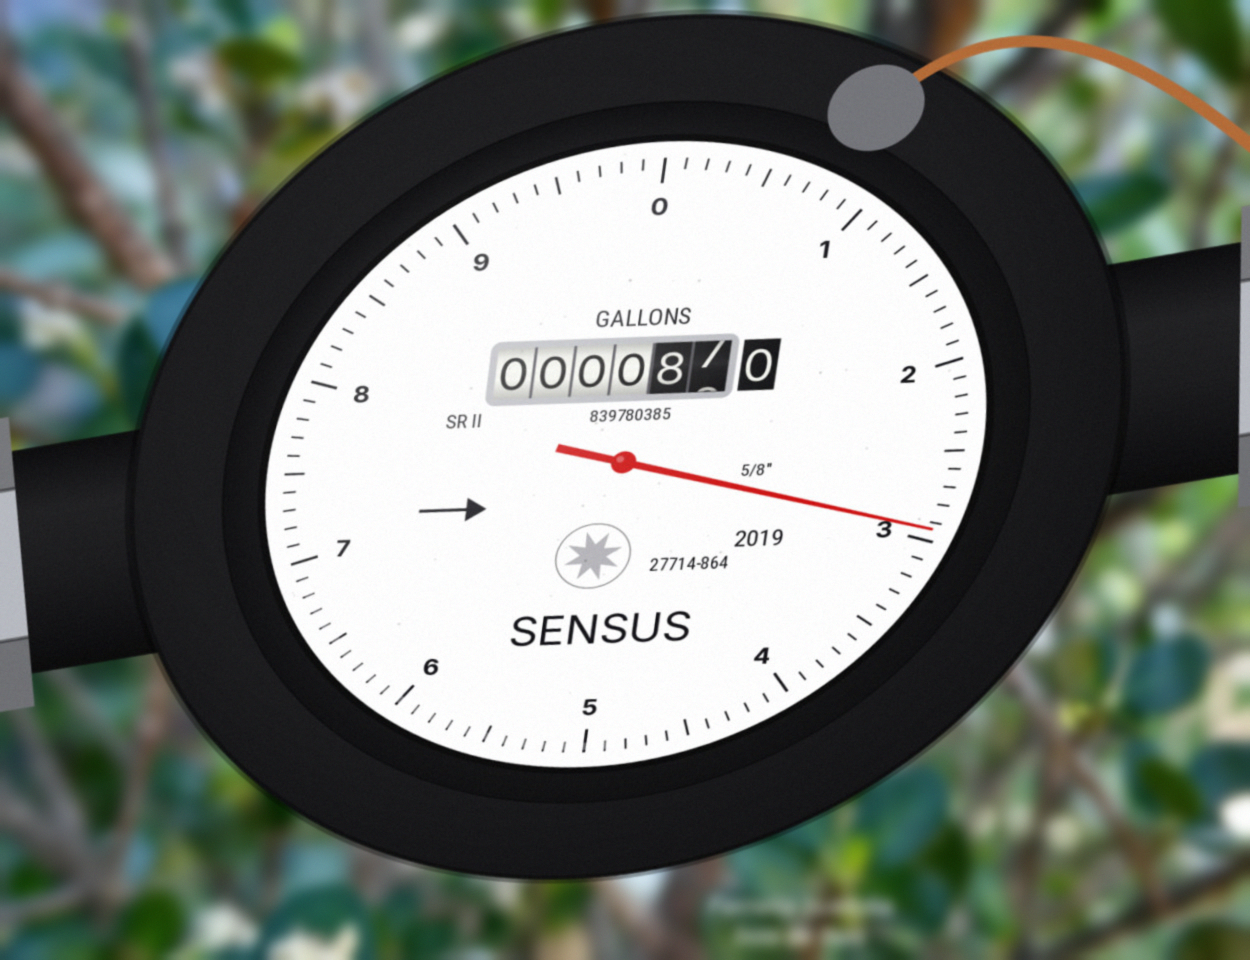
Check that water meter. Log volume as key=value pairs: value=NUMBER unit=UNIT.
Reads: value=872.9 unit=gal
